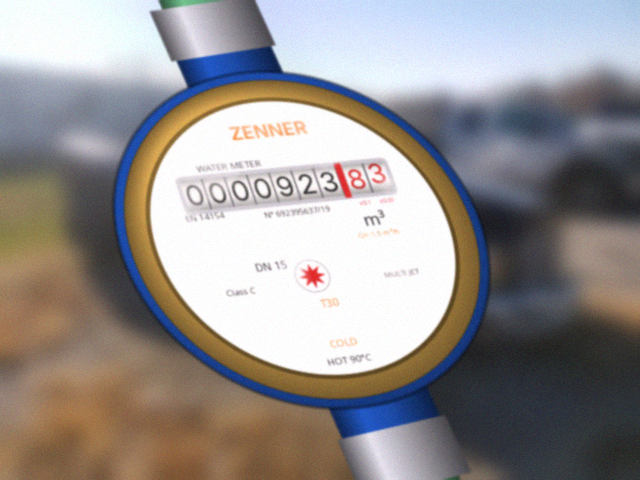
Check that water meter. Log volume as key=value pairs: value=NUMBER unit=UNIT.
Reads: value=923.83 unit=m³
